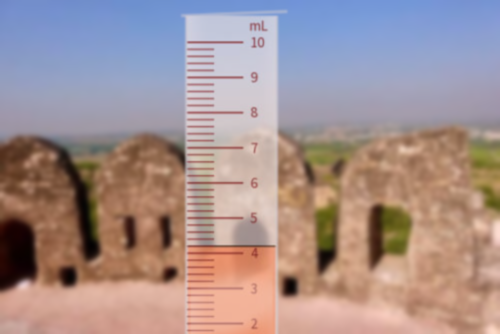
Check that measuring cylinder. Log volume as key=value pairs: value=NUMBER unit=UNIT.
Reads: value=4.2 unit=mL
